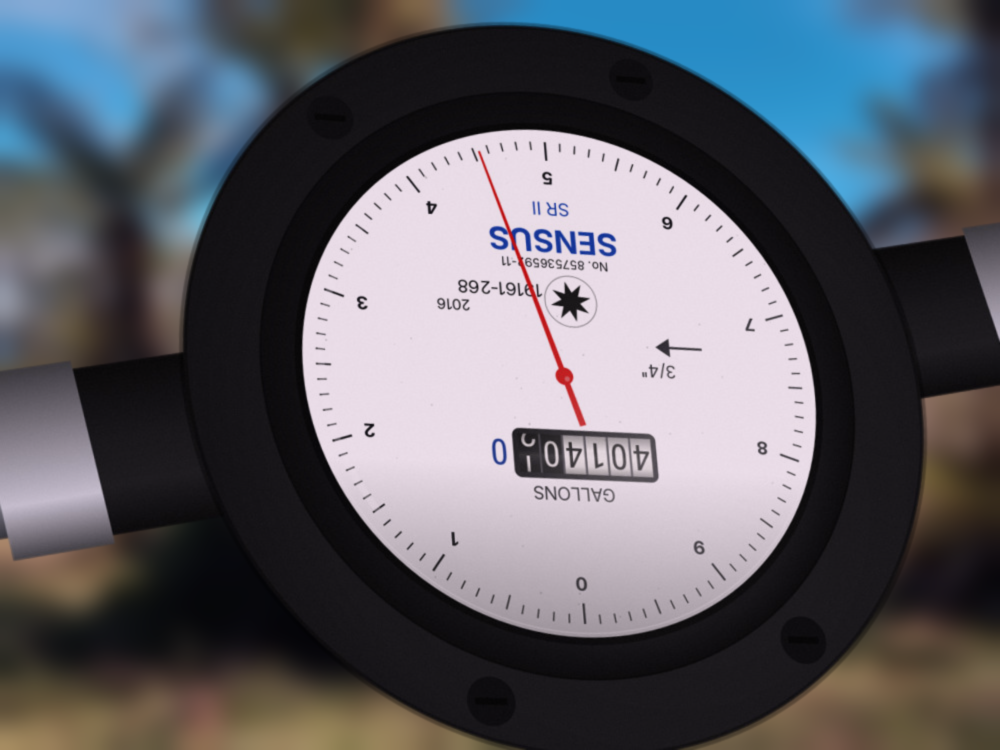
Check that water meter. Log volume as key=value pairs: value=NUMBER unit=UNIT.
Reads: value=4014014.5 unit=gal
